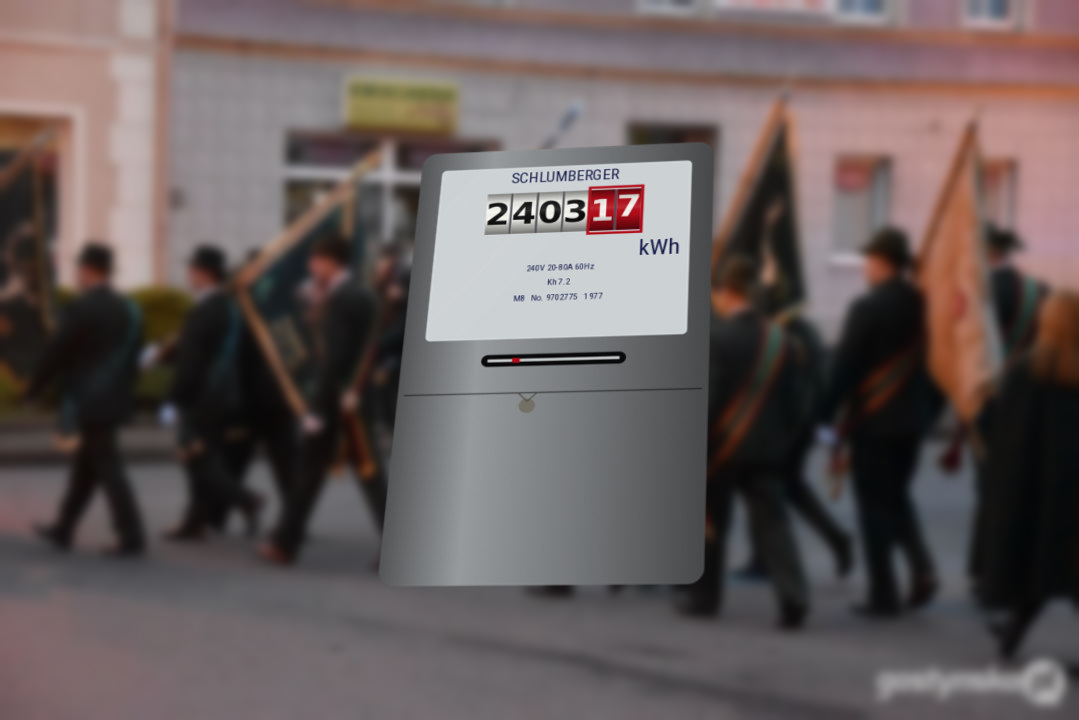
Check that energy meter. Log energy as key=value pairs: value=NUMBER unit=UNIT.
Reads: value=2403.17 unit=kWh
